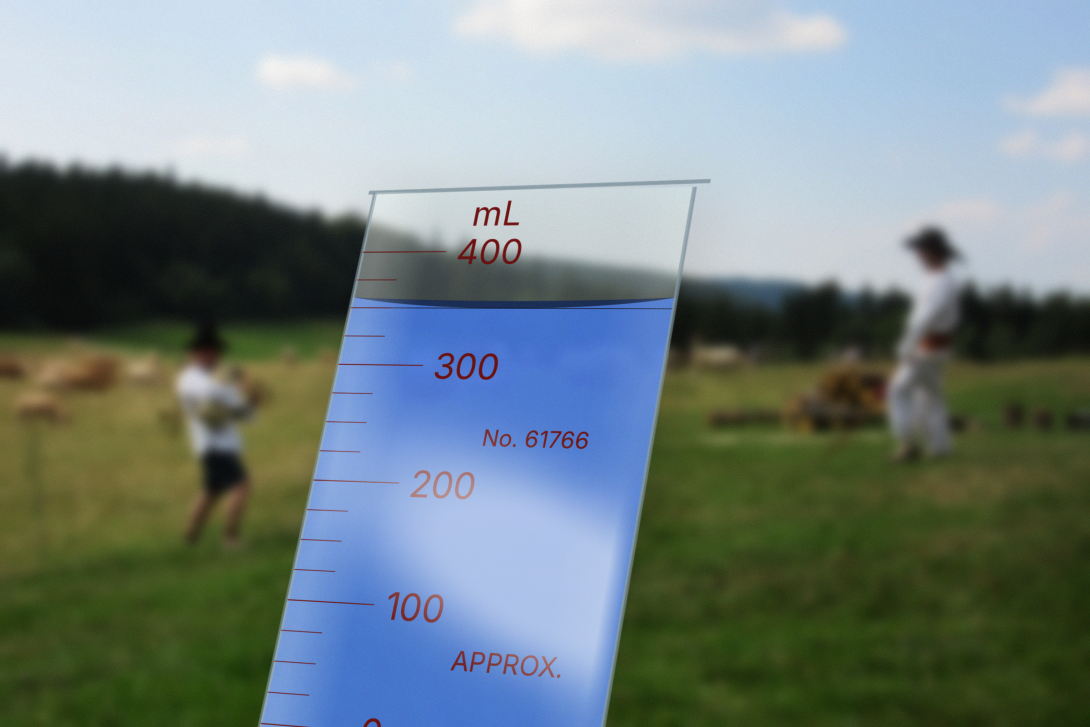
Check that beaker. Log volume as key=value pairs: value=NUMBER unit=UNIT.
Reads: value=350 unit=mL
